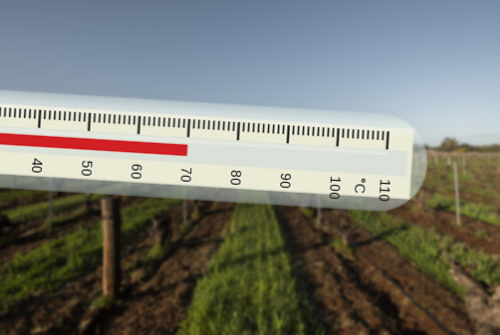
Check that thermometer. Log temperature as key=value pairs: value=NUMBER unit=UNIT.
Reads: value=70 unit=°C
